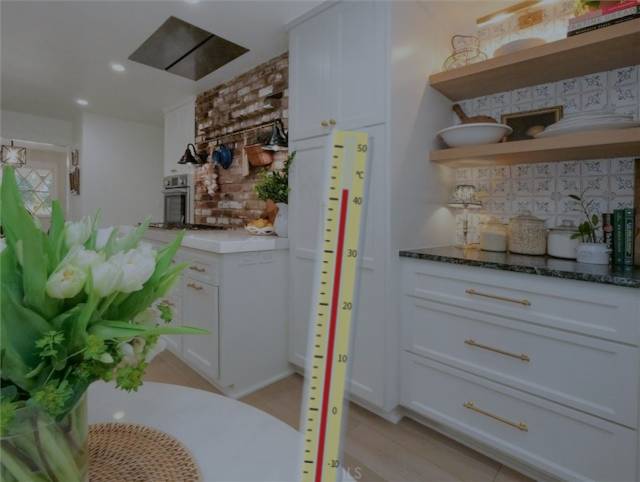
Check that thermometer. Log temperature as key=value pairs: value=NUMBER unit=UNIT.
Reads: value=42 unit=°C
